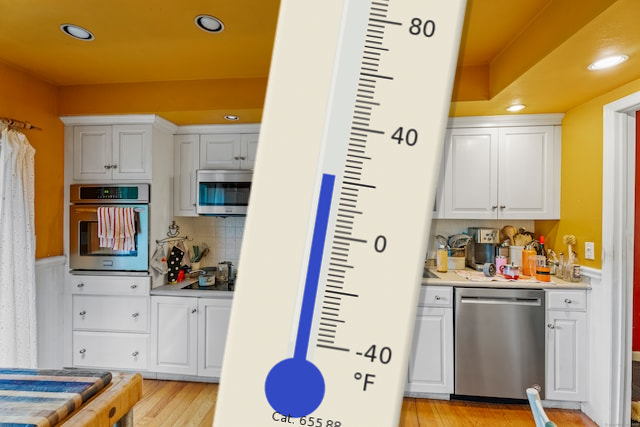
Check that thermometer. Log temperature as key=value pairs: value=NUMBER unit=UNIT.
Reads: value=22 unit=°F
